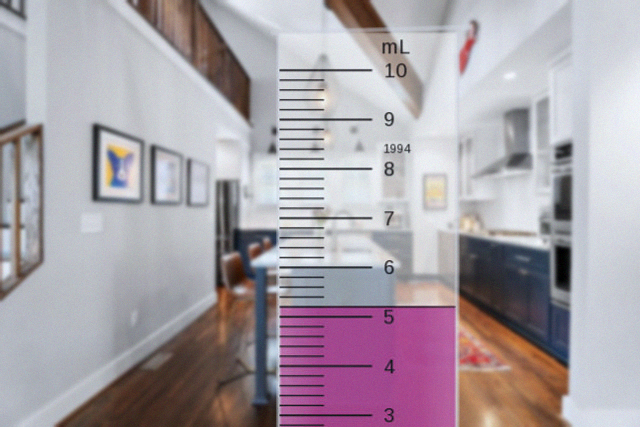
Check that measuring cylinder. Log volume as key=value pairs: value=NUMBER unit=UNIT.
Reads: value=5.2 unit=mL
